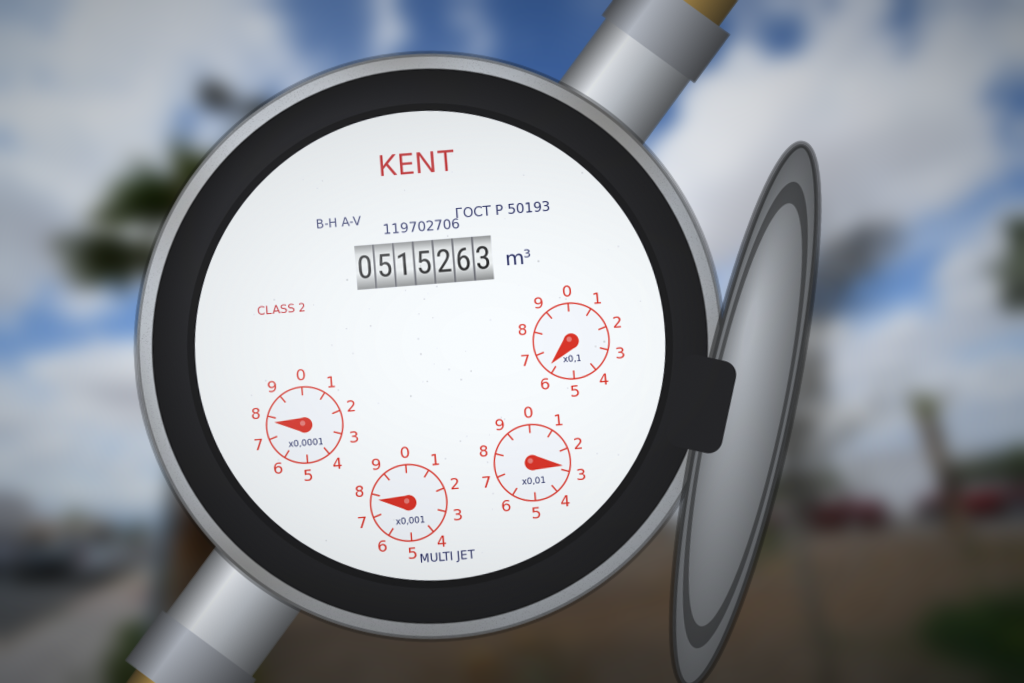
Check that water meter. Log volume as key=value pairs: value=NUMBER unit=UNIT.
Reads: value=515263.6277 unit=m³
